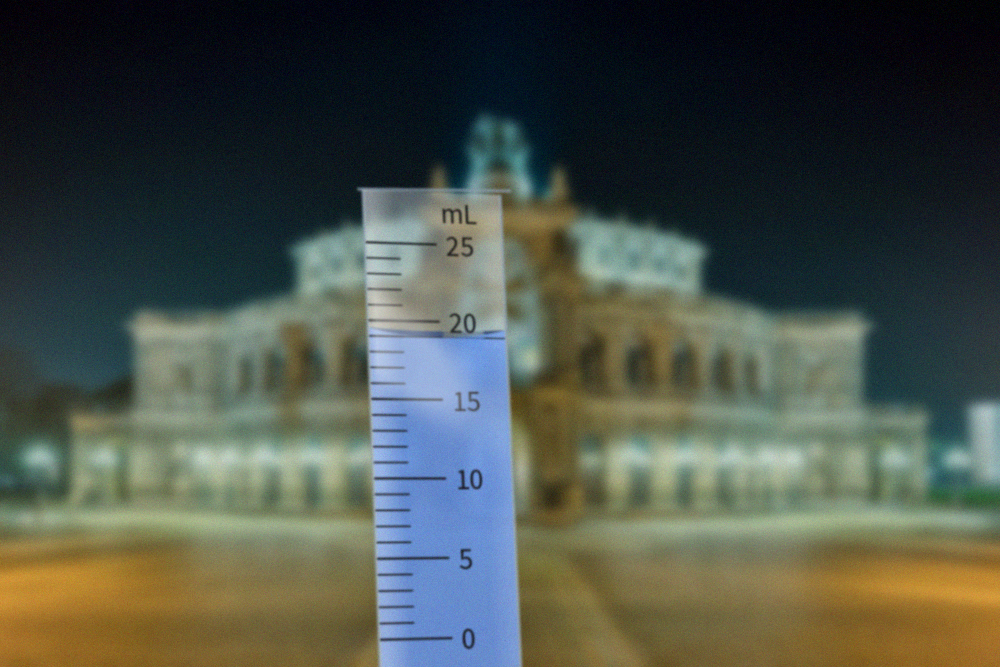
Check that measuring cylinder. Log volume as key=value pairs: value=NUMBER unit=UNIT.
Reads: value=19 unit=mL
